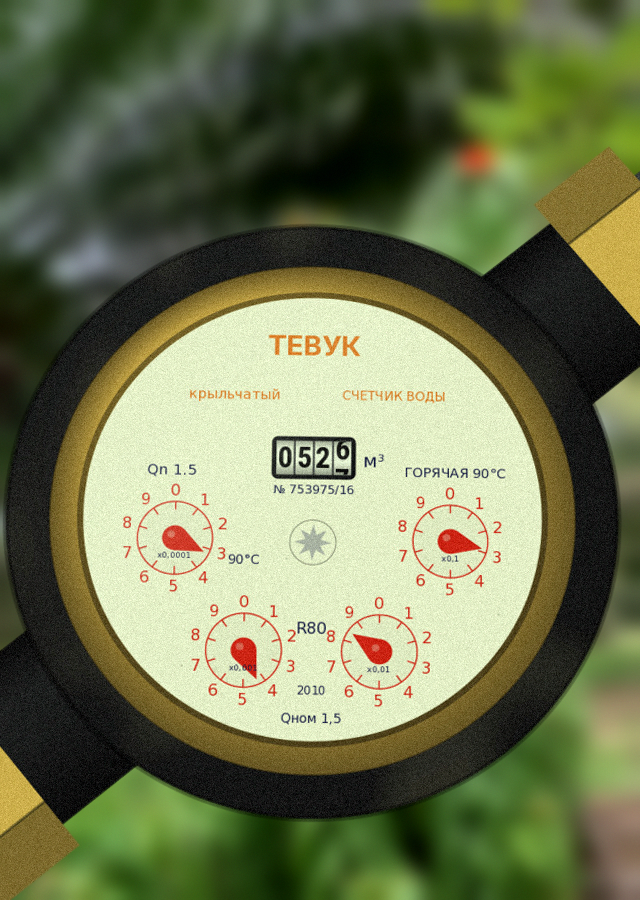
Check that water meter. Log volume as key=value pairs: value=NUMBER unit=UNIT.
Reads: value=526.2843 unit=m³
